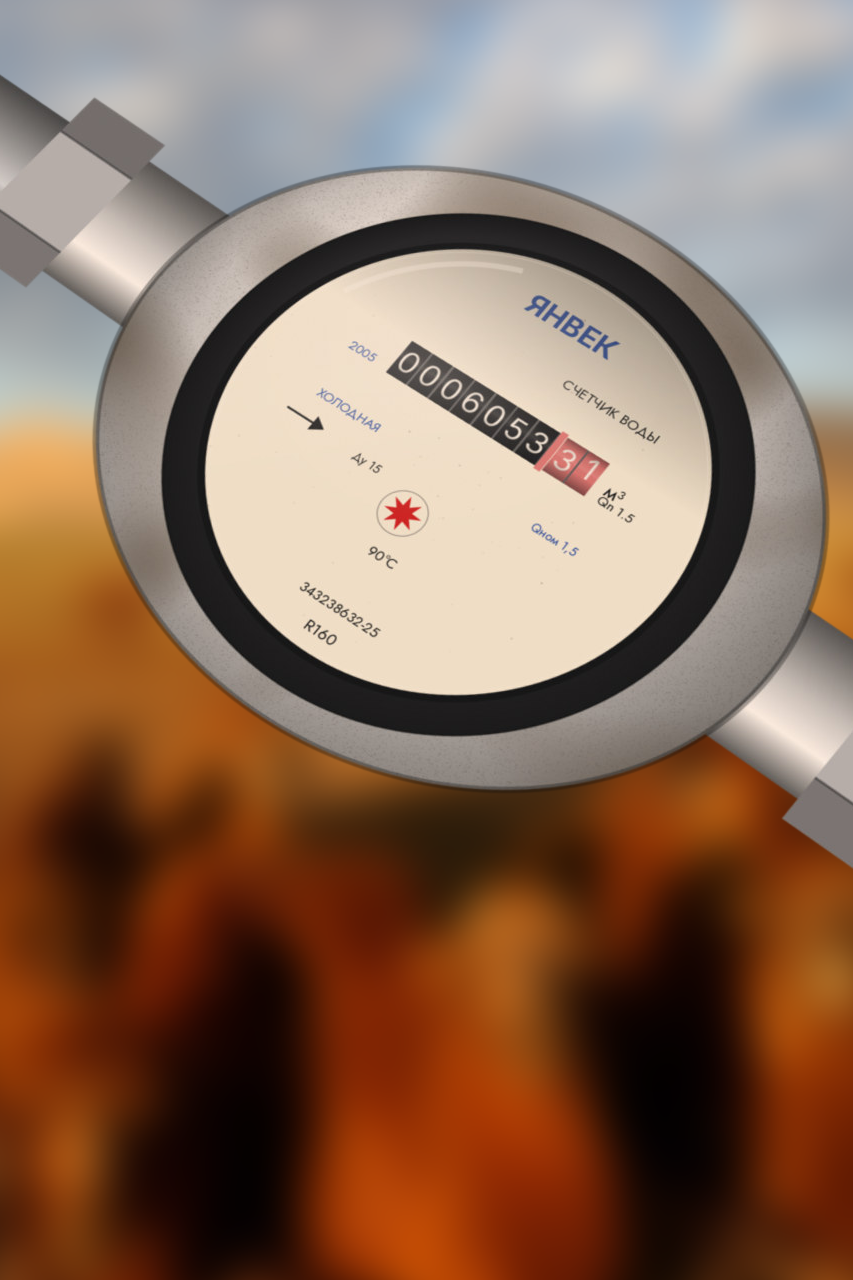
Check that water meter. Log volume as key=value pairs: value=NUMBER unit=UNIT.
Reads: value=6053.31 unit=m³
